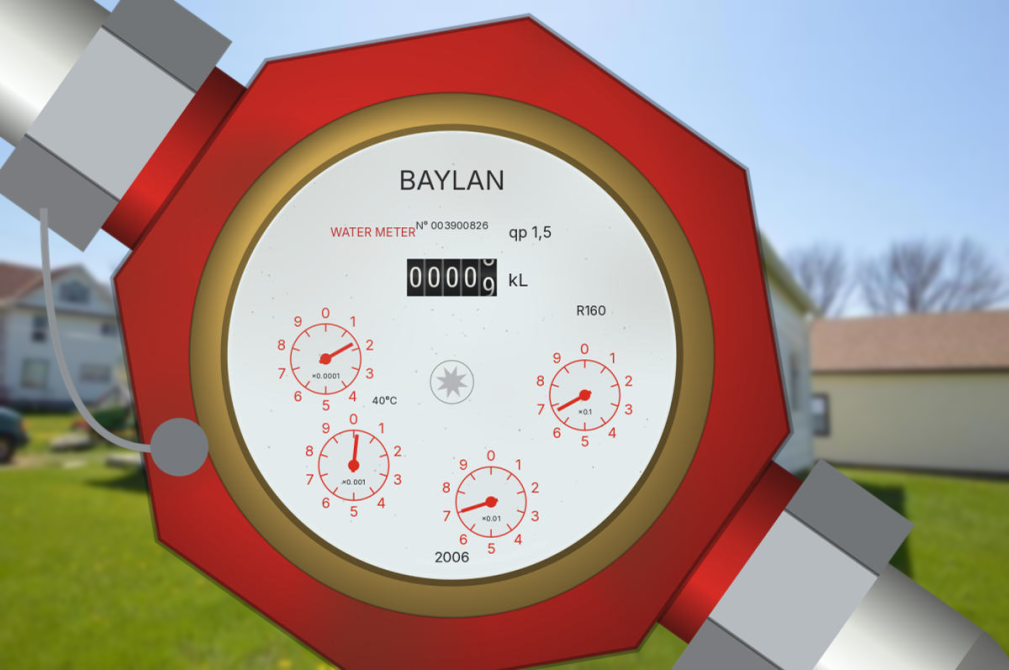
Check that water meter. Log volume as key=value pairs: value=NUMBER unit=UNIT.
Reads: value=8.6701 unit=kL
